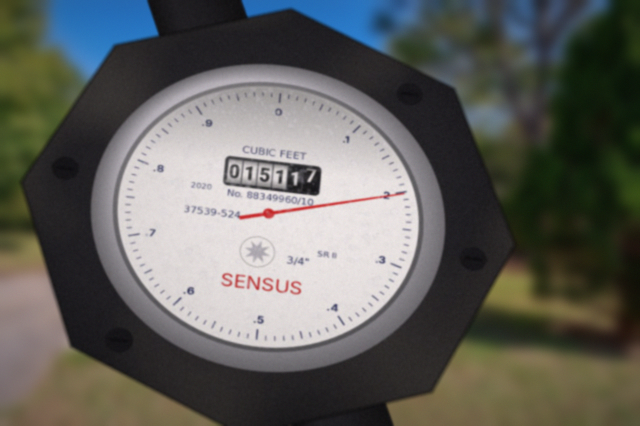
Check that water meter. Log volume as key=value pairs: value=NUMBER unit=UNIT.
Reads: value=15117.20 unit=ft³
